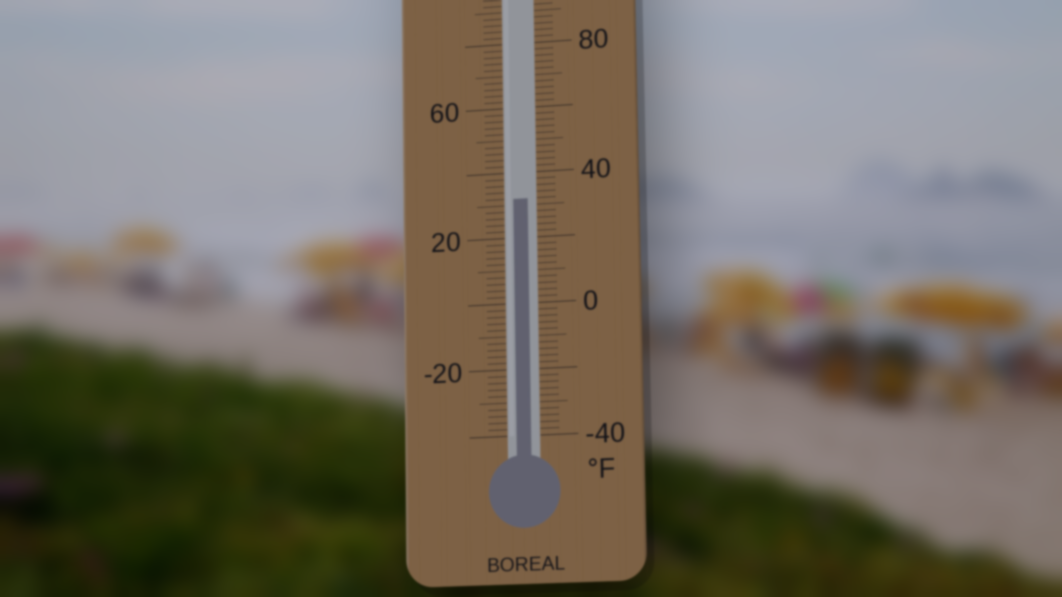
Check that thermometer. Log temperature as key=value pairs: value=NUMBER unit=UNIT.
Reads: value=32 unit=°F
